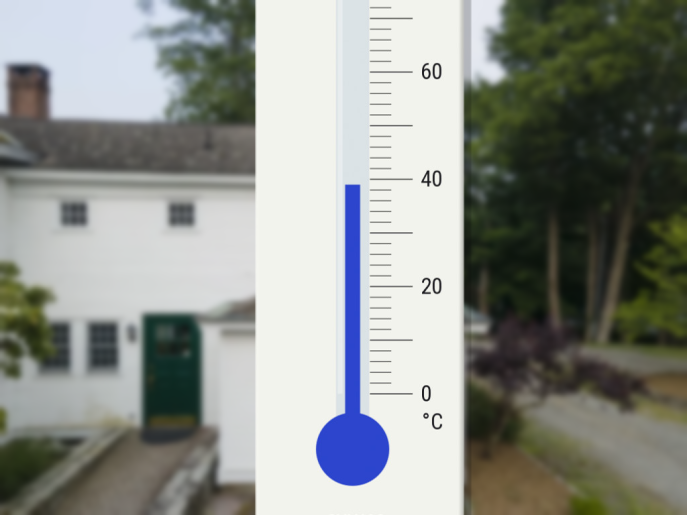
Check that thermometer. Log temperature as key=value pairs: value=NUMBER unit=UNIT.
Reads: value=39 unit=°C
